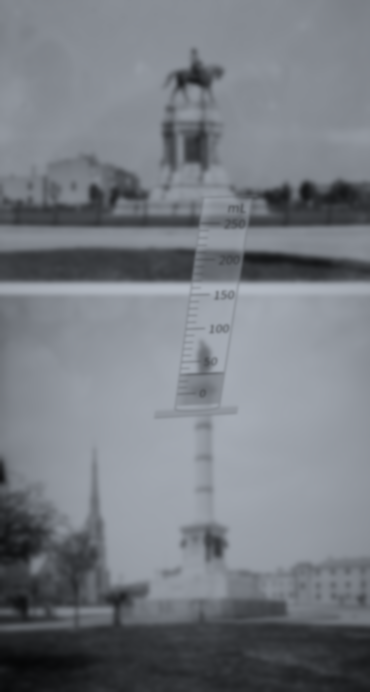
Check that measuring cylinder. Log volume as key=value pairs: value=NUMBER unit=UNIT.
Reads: value=30 unit=mL
